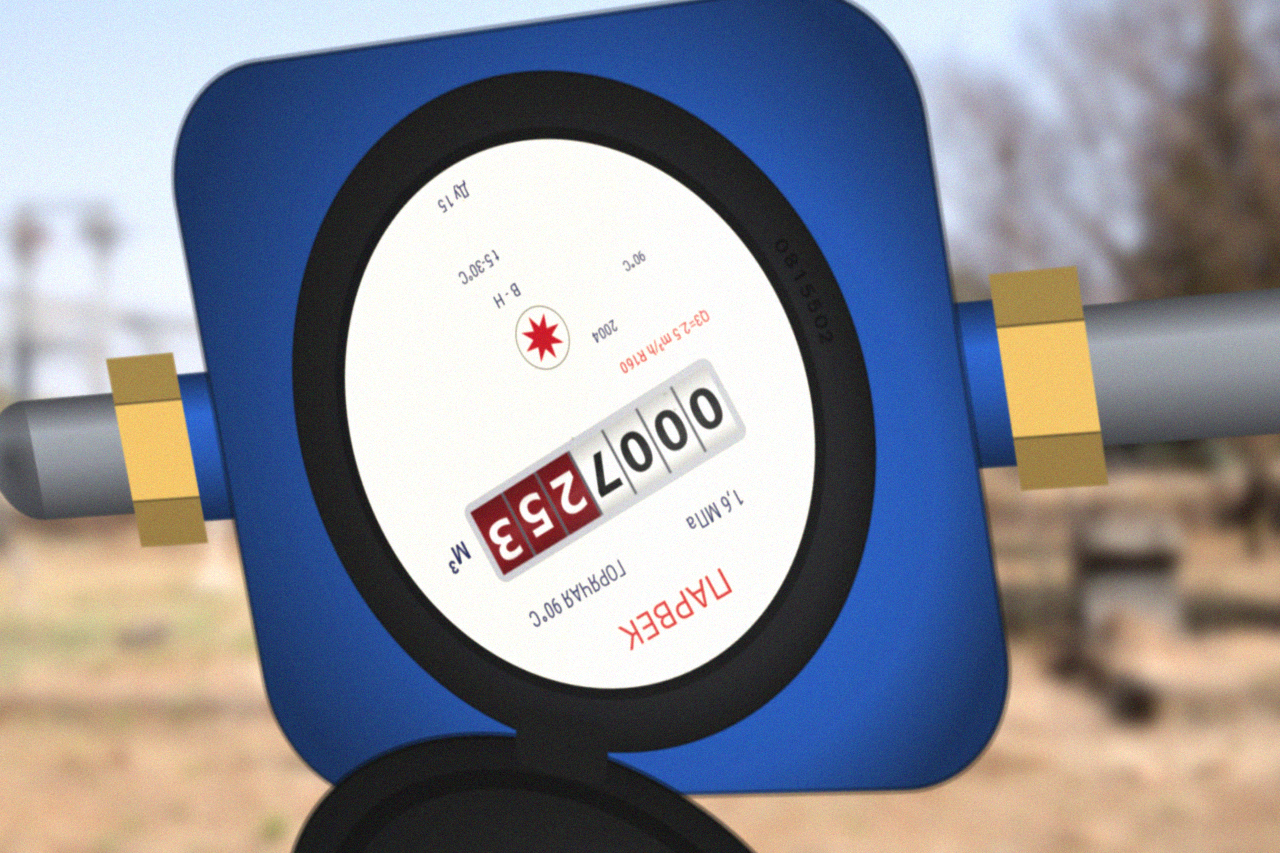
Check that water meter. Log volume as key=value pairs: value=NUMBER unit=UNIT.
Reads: value=7.253 unit=m³
